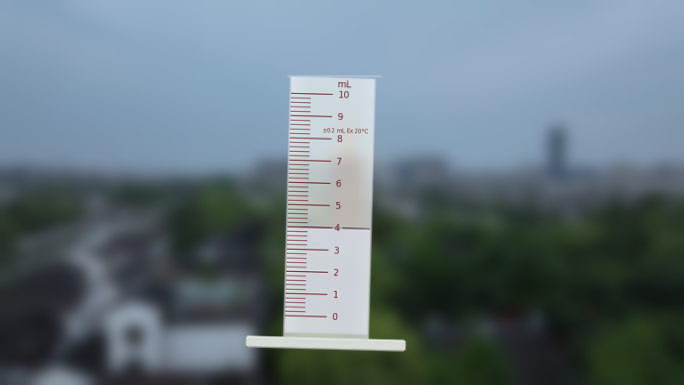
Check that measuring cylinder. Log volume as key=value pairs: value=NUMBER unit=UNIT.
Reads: value=4 unit=mL
